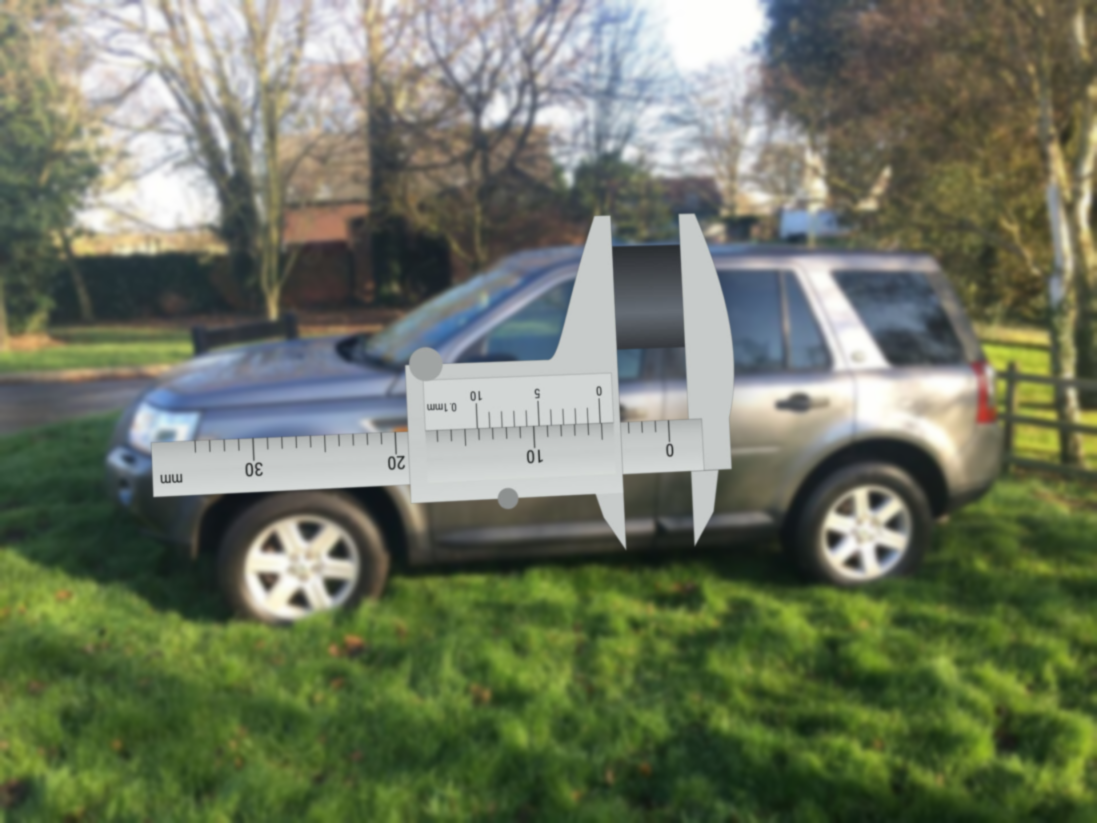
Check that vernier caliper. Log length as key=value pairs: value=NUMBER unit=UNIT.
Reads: value=5.1 unit=mm
